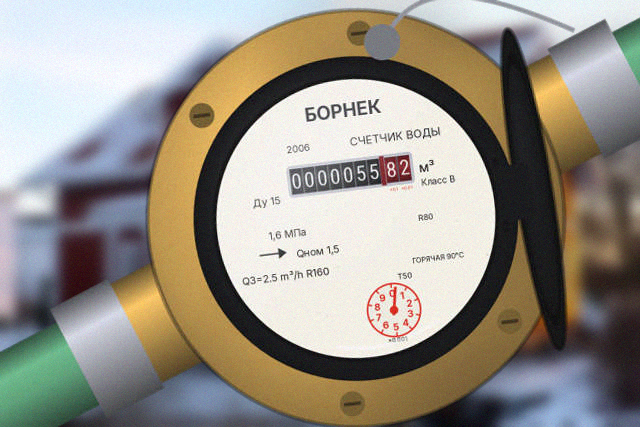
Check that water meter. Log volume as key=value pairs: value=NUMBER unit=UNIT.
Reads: value=55.820 unit=m³
